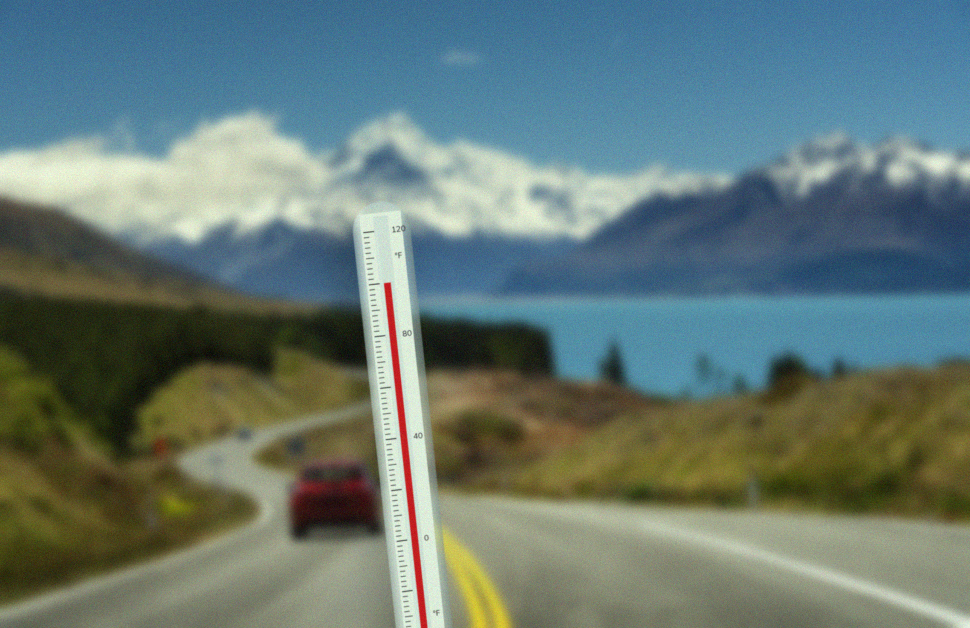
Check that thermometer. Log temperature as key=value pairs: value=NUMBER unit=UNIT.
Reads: value=100 unit=°F
